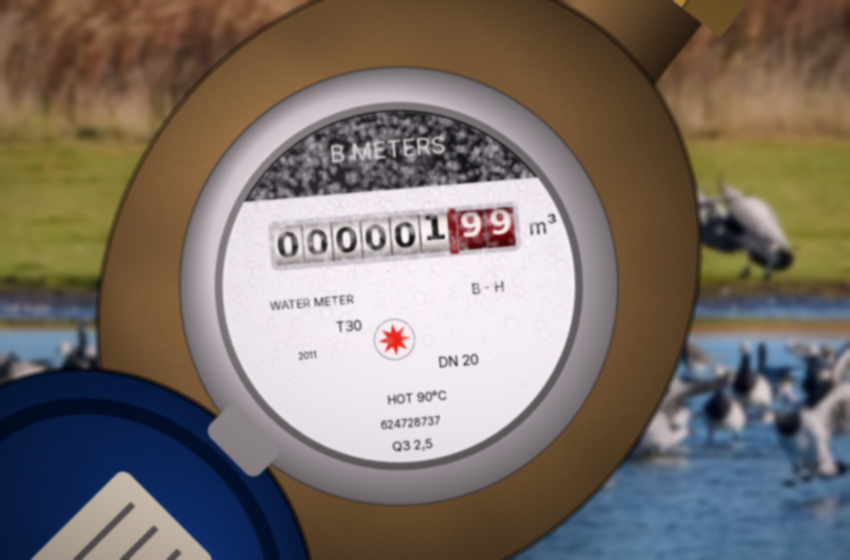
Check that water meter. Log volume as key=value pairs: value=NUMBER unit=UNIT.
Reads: value=1.99 unit=m³
